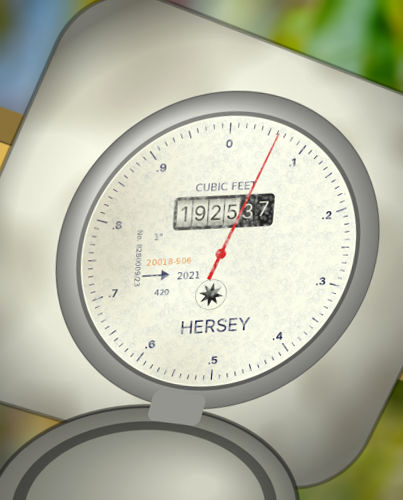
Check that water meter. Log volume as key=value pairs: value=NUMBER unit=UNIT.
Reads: value=192537.06 unit=ft³
